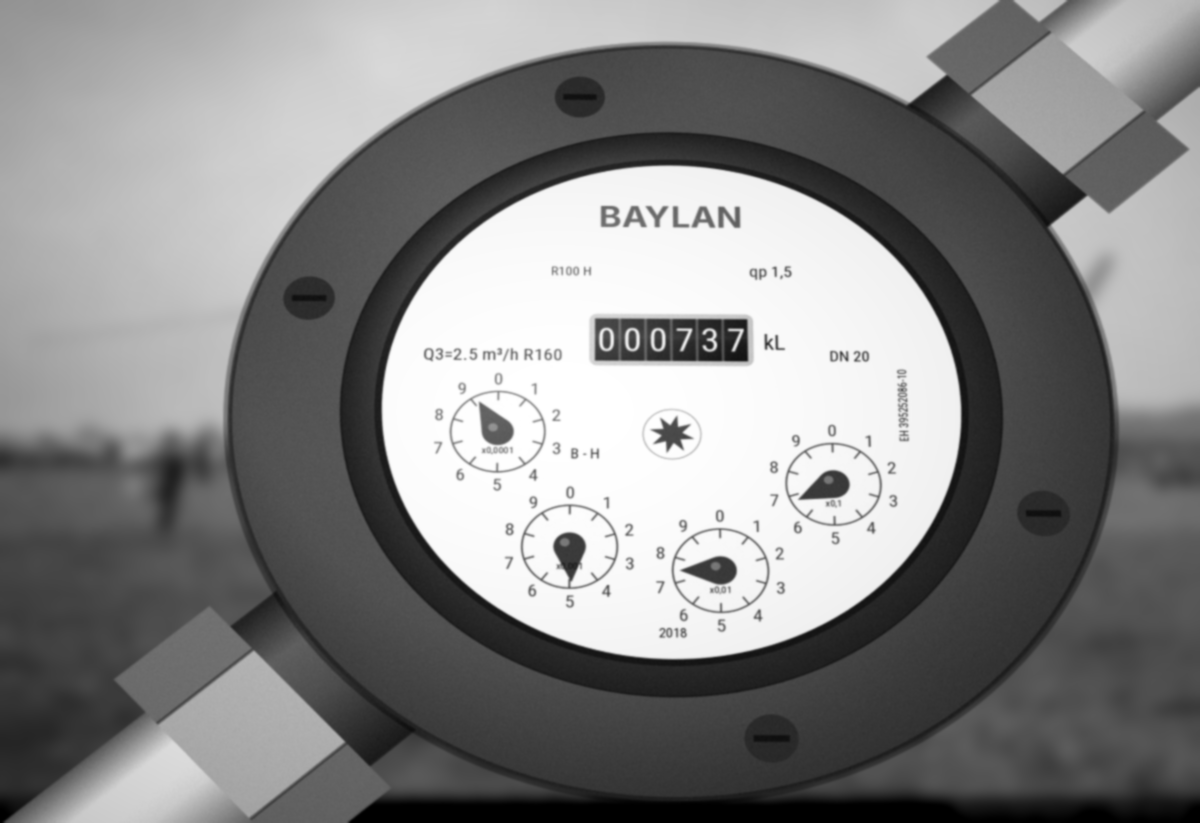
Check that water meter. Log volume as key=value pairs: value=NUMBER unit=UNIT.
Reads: value=737.6749 unit=kL
